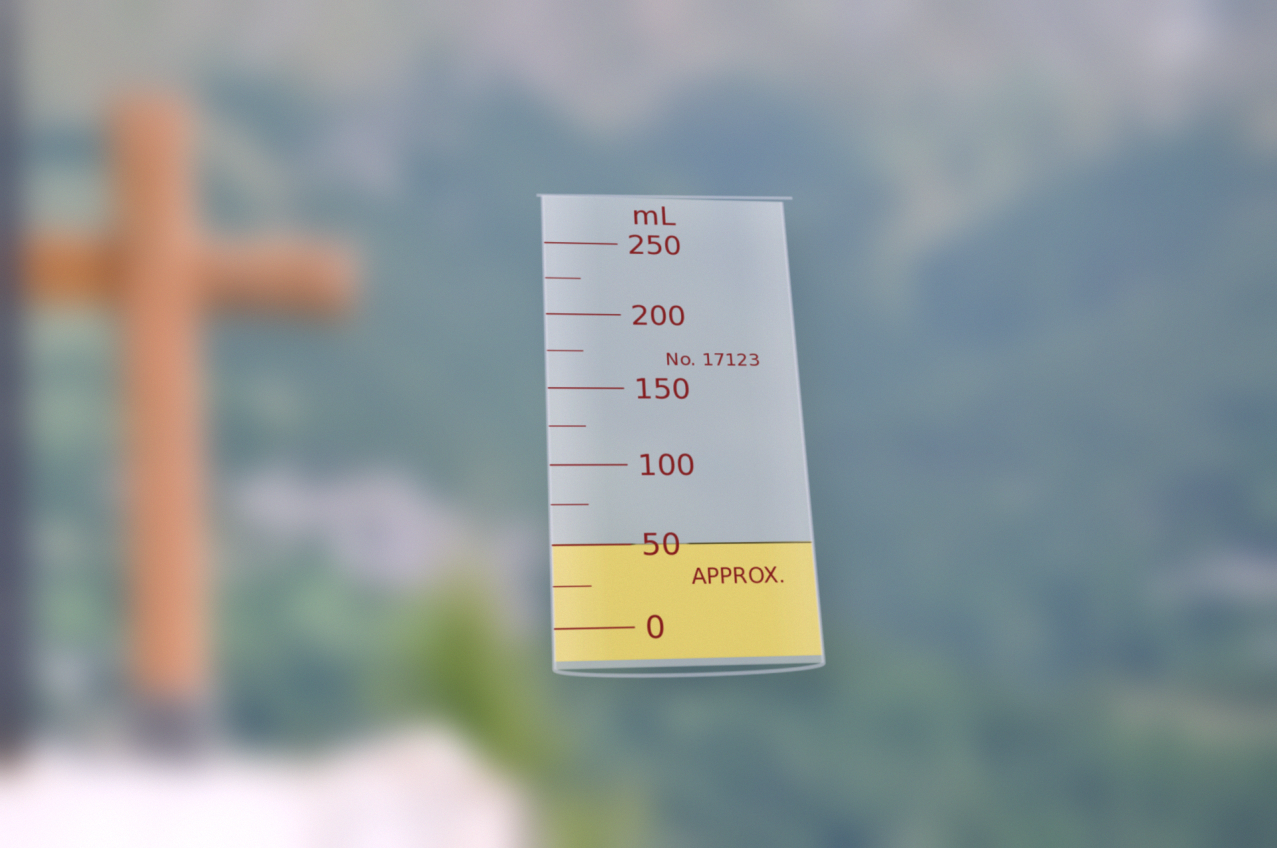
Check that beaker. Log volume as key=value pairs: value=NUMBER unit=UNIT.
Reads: value=50 unit=mL
